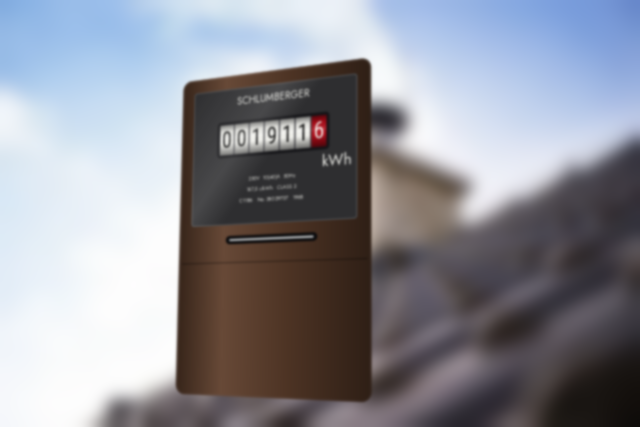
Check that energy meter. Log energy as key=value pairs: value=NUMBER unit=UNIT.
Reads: value=1911.6 unit=kWh
